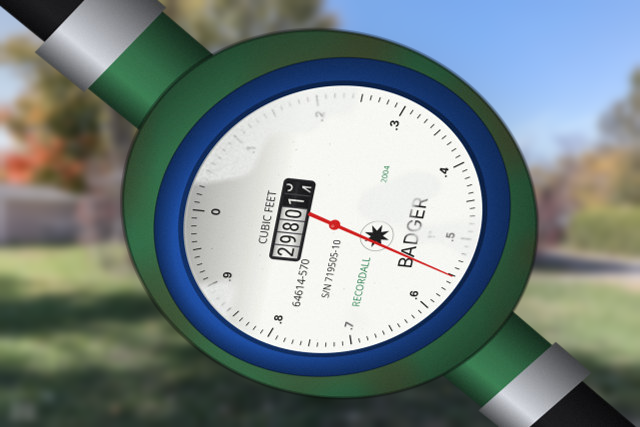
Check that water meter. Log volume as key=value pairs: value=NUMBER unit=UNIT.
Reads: value=298013.55 unit=ft³
